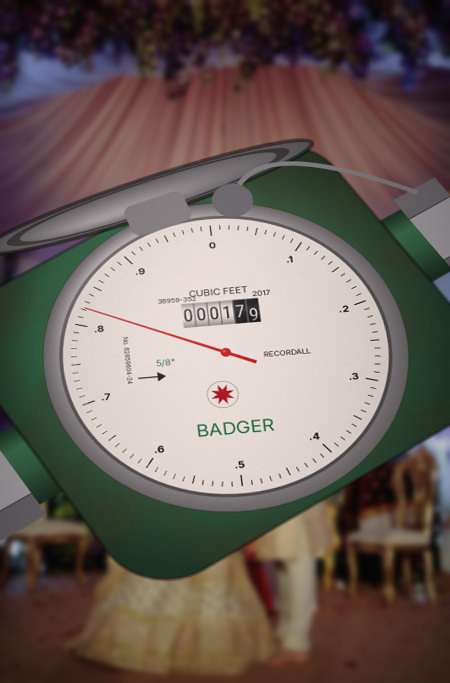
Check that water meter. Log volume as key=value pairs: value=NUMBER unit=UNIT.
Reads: value=178.82 unit=ft³
